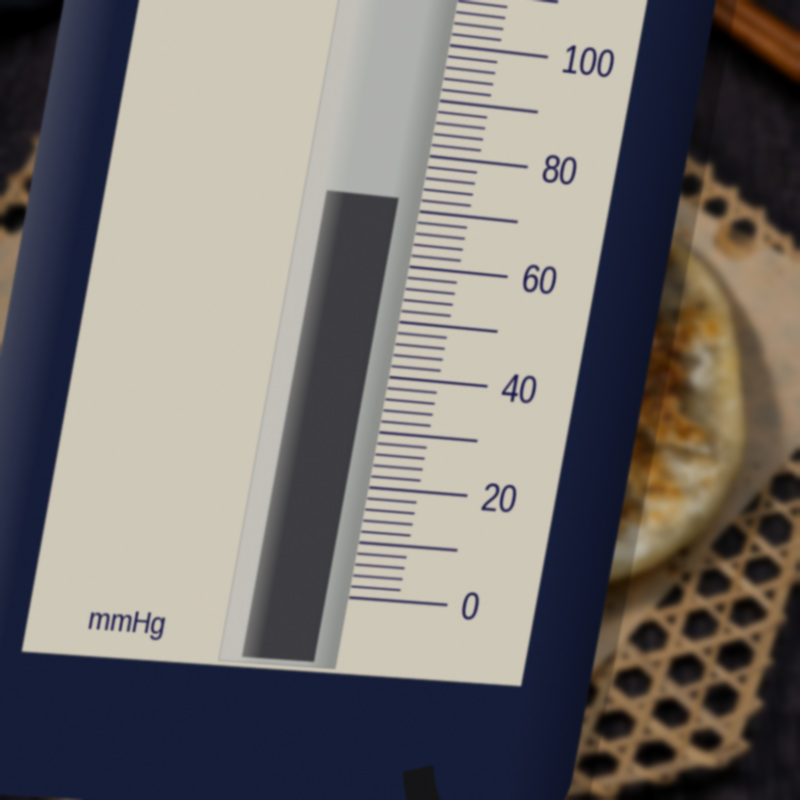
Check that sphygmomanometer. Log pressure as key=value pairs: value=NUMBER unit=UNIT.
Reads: value=72 unit=mmHg
